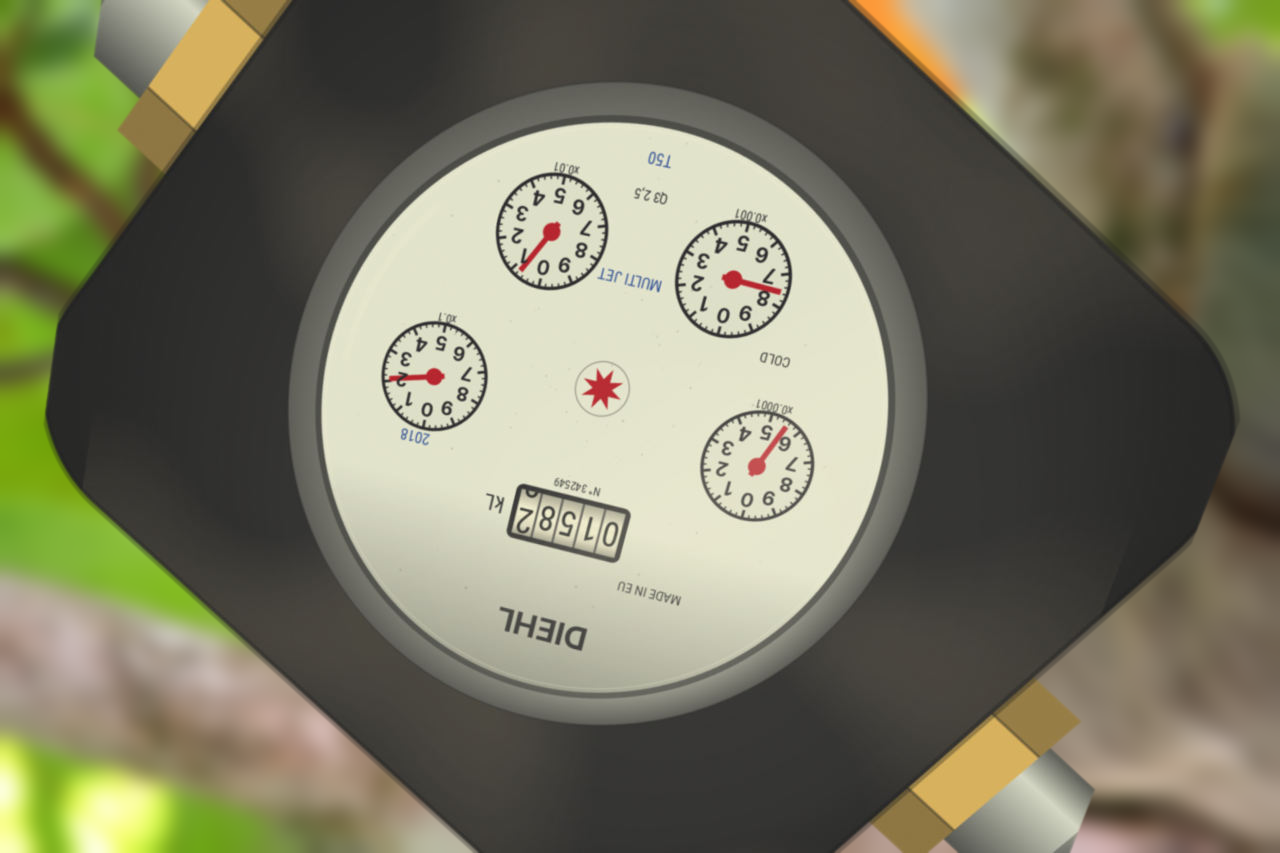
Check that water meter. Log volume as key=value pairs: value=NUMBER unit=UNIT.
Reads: value=1582.2075 unit=kL
